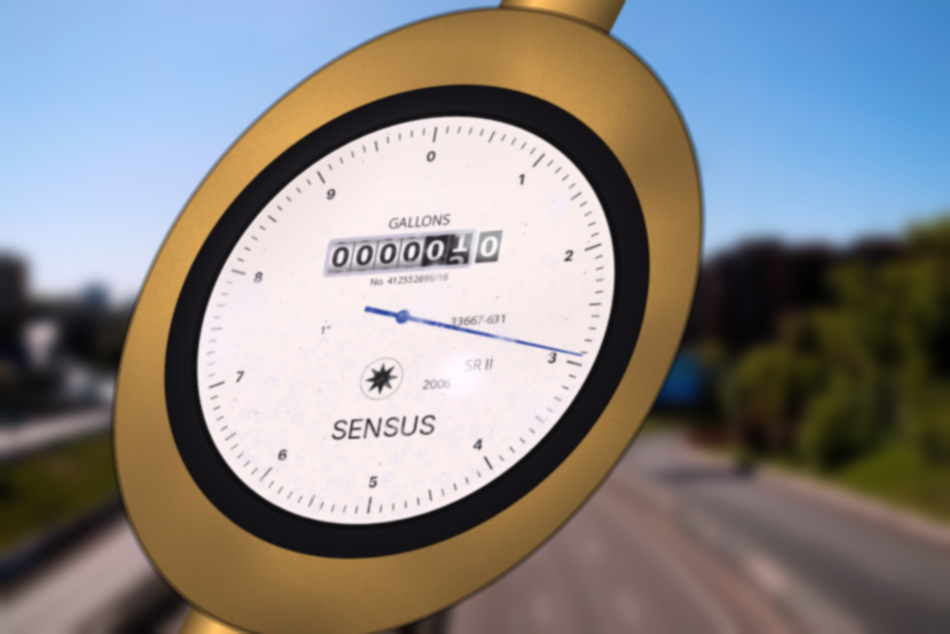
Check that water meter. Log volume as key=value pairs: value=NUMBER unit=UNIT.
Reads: value=12.9 unit=gal
